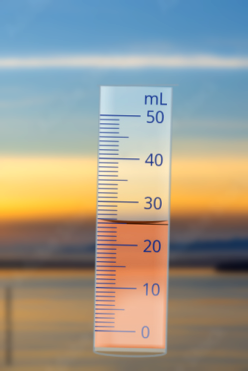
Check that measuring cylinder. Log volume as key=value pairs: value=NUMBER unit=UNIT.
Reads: value=25 unit=mL
